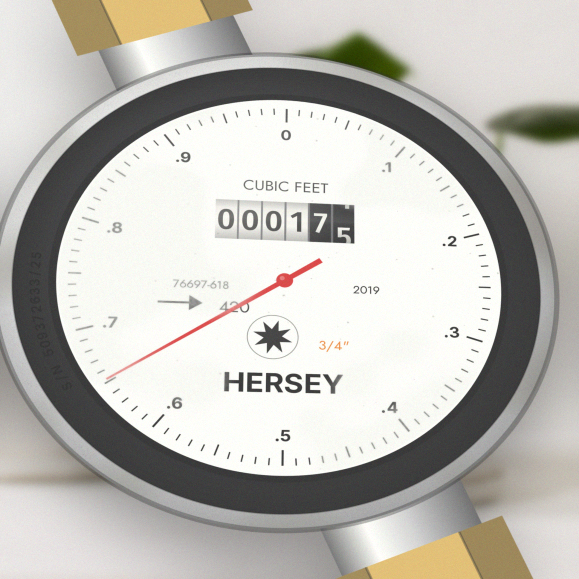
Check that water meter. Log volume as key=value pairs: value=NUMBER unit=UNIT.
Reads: value=174.65 unit=ft³
